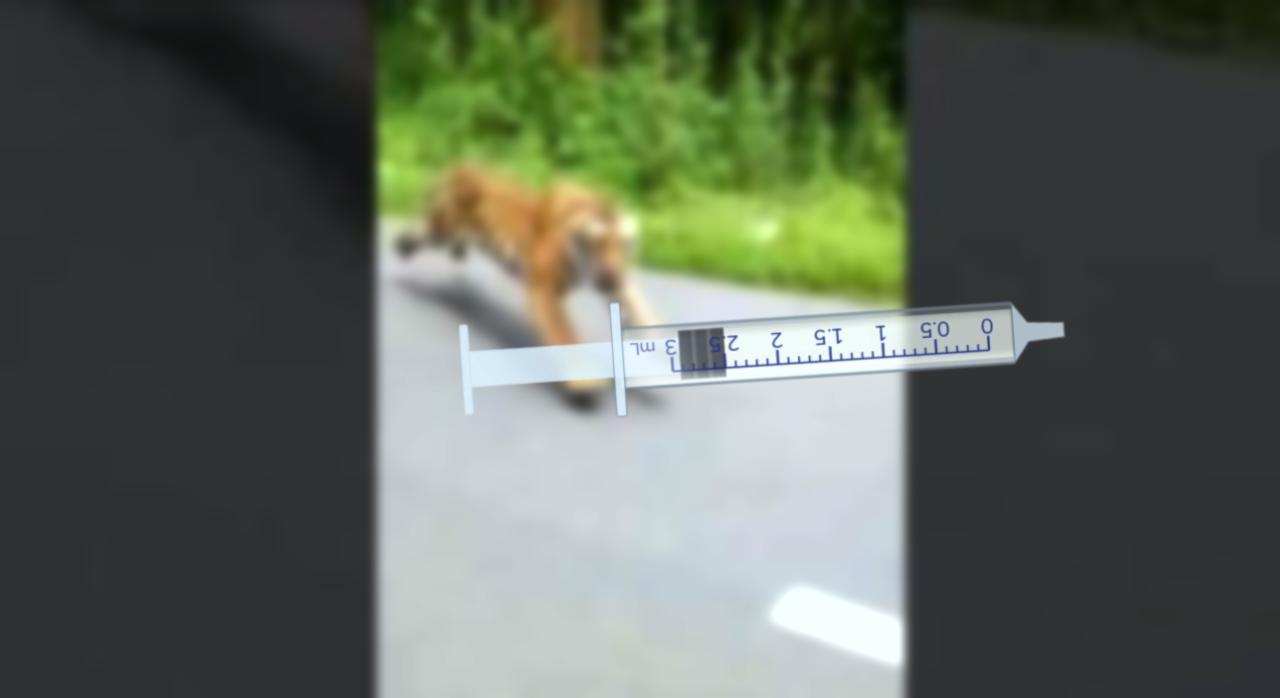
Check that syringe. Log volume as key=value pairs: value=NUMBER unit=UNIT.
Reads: value=2.5 unit=mL
